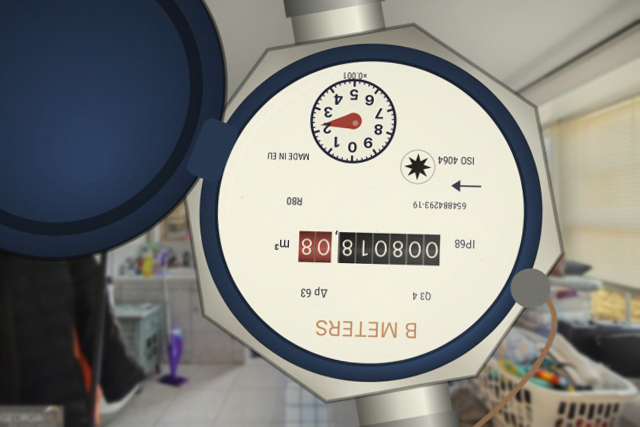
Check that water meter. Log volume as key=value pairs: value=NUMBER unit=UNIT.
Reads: value=8018.082 unit=m³
